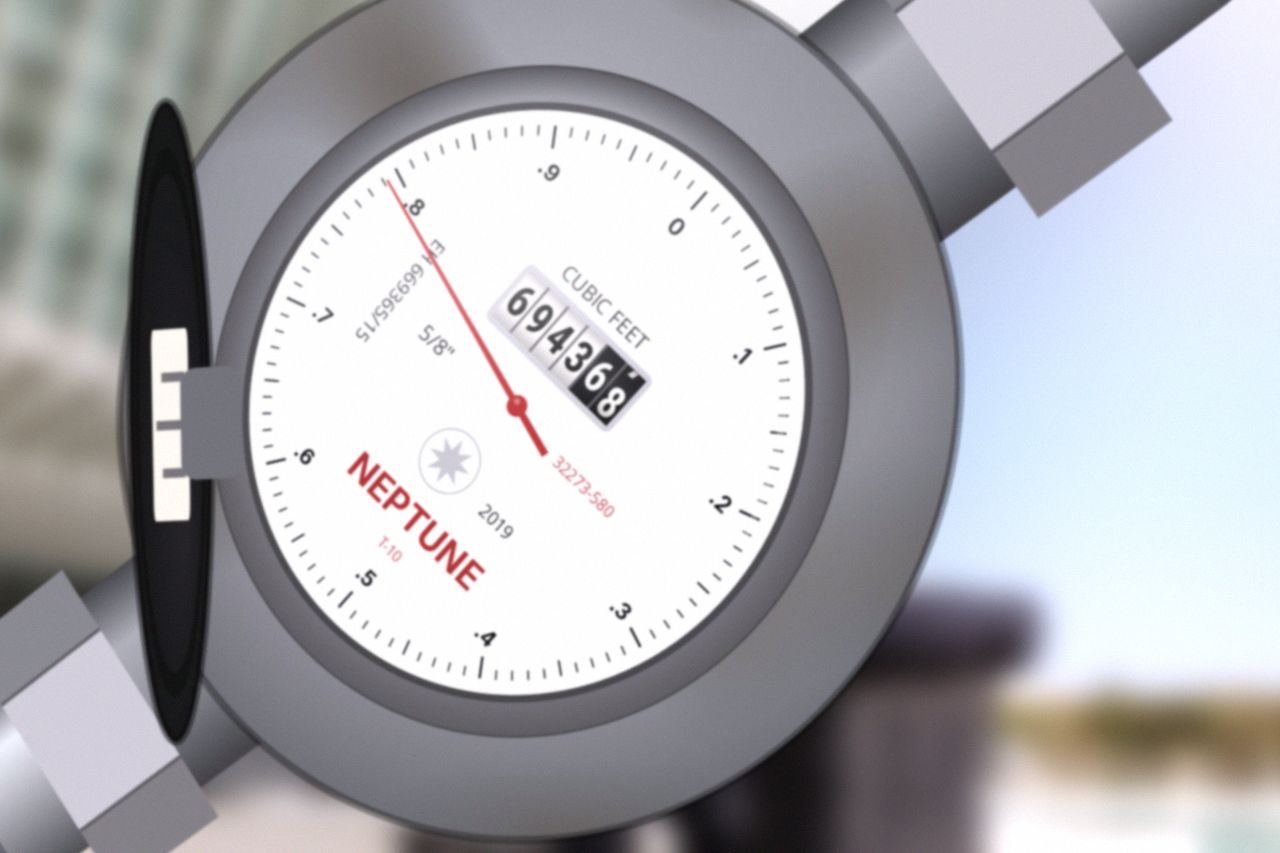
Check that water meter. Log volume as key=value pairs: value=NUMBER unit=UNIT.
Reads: value=694367.79 unit=ft³
